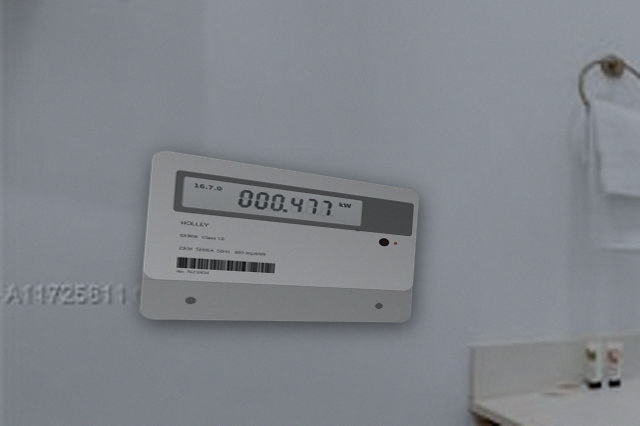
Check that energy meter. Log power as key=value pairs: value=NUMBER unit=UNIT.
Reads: value=0.477 unit=kW
